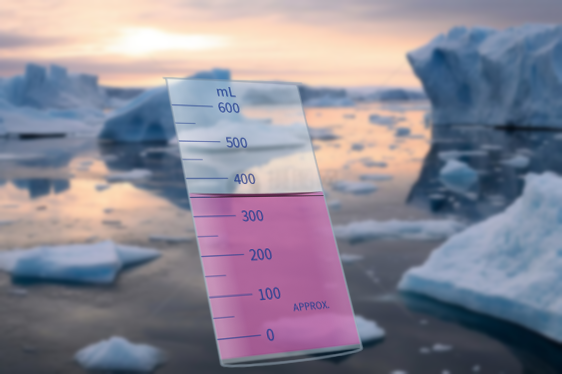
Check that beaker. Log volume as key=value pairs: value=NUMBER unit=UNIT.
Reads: value=350 unit=mL
